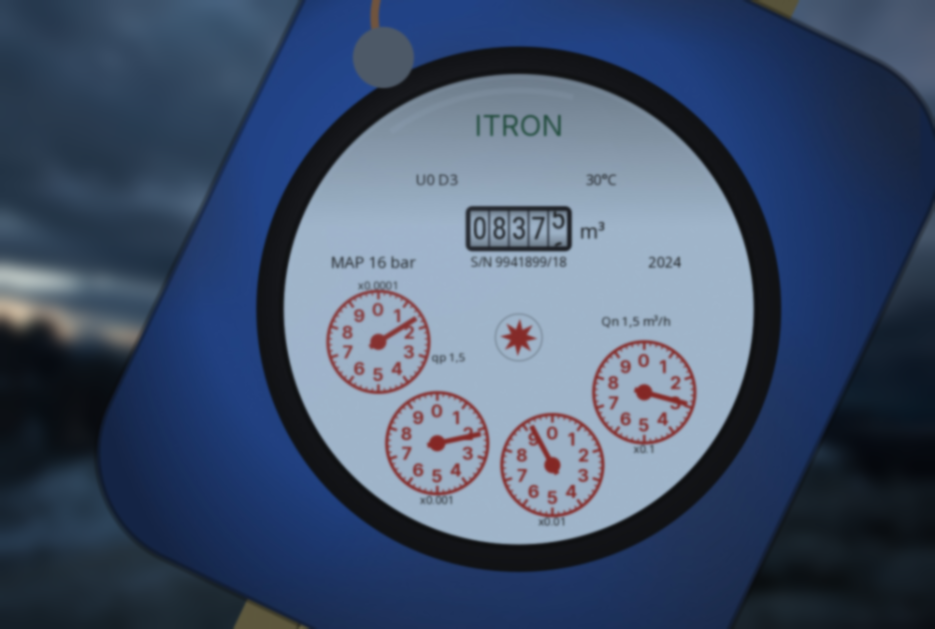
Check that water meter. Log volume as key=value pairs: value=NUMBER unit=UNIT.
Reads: value=8375.2921 unit=m³
